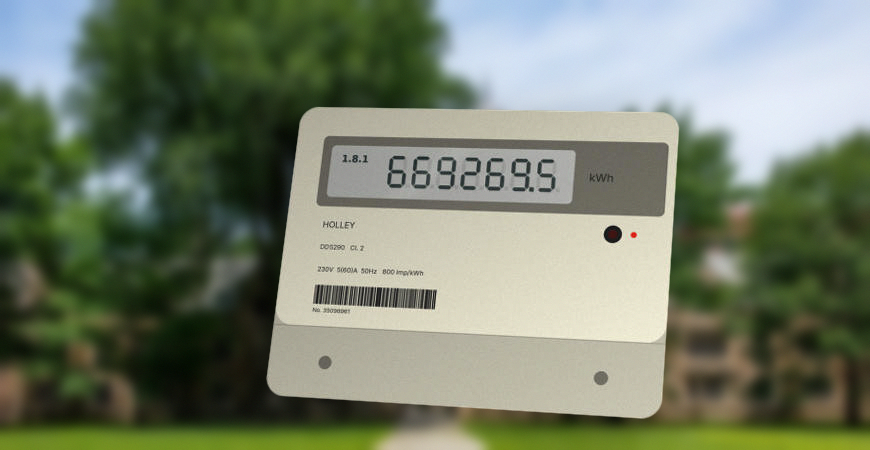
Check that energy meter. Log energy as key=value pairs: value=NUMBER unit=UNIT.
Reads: value=669269.5 unit=kWh
